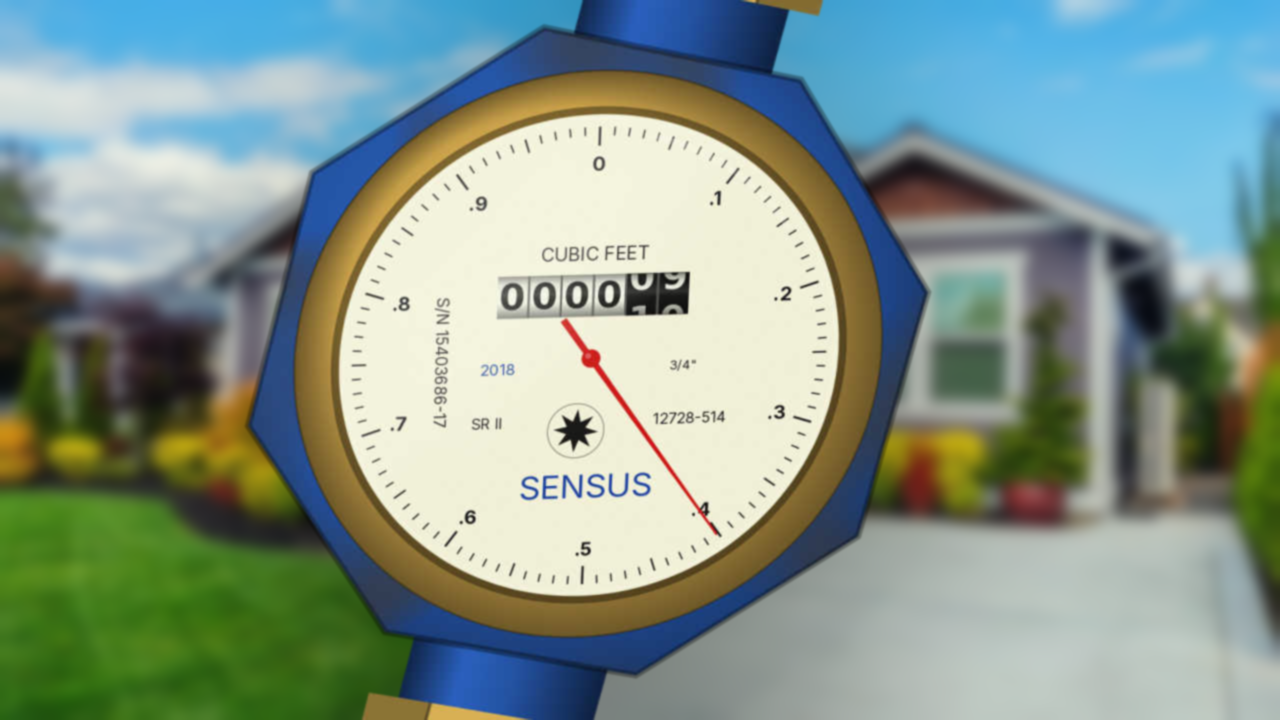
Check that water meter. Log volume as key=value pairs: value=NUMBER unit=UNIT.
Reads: value=9.40 unit=ft³
